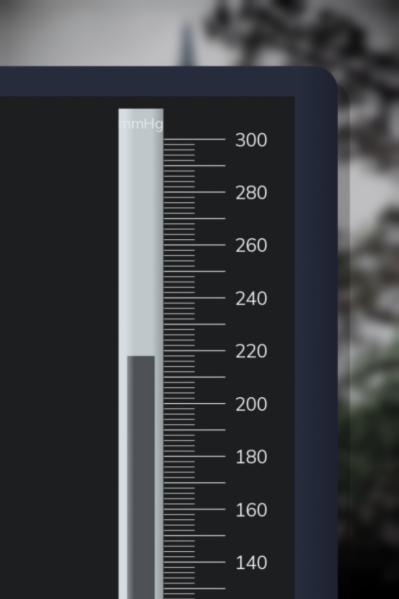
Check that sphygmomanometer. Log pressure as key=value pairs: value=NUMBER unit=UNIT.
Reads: value=218 unit=mmHg
